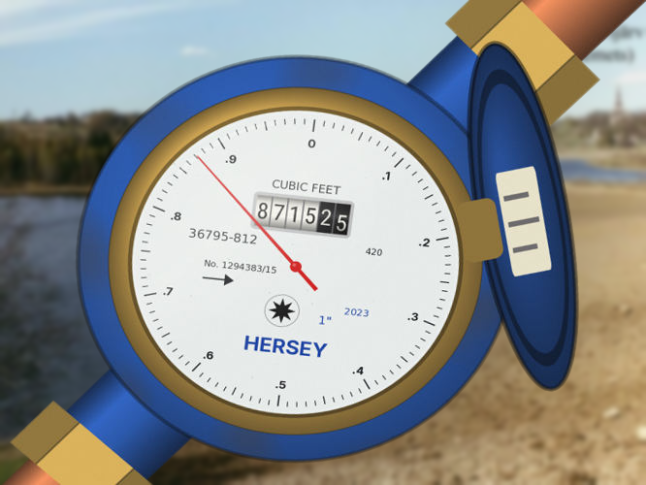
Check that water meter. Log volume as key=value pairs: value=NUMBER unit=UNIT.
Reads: value=871524.87 unit=ft³
